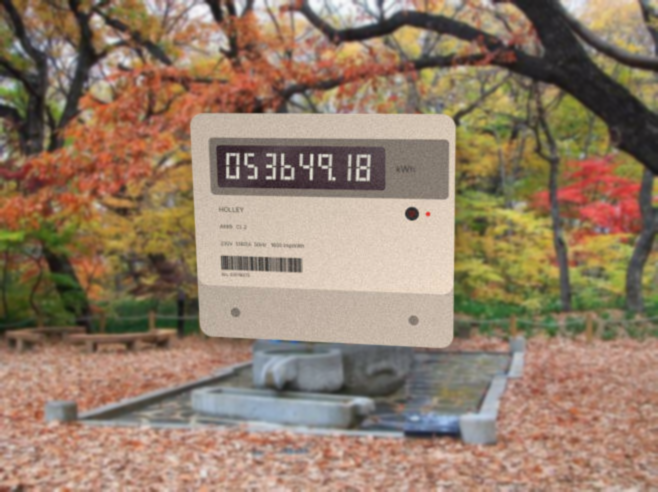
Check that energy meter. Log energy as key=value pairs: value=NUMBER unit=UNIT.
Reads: value=53649.18 unit=kWh
